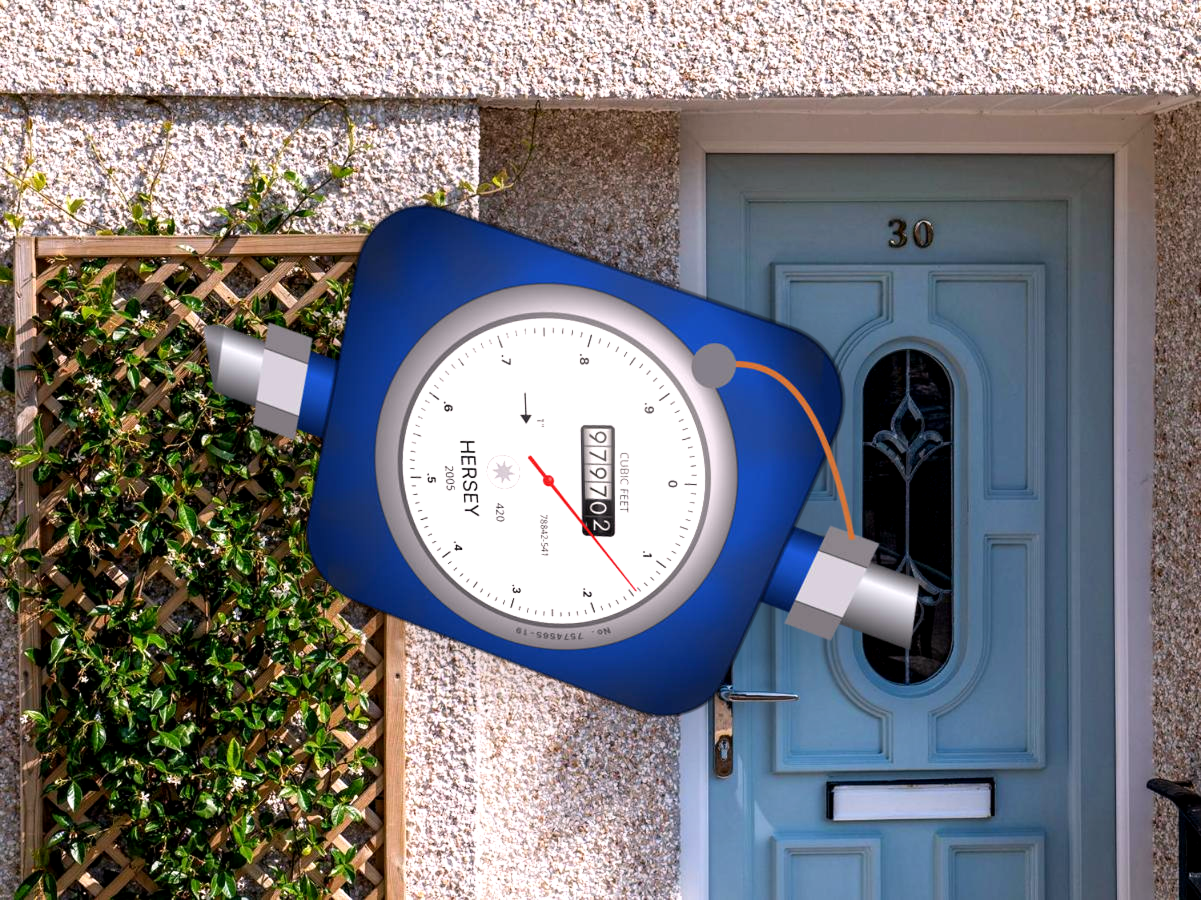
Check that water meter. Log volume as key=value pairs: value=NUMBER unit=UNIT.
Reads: value=979702.14 unit=ft³
